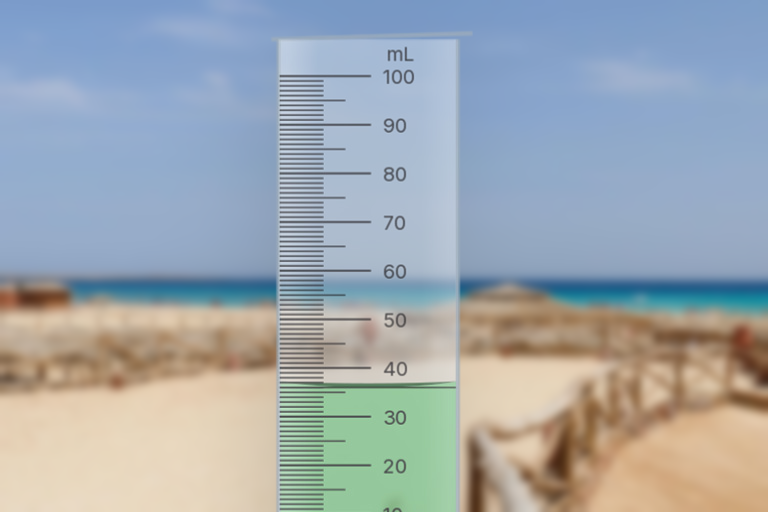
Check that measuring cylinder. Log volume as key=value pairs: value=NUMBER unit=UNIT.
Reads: value=36 unit=mL
